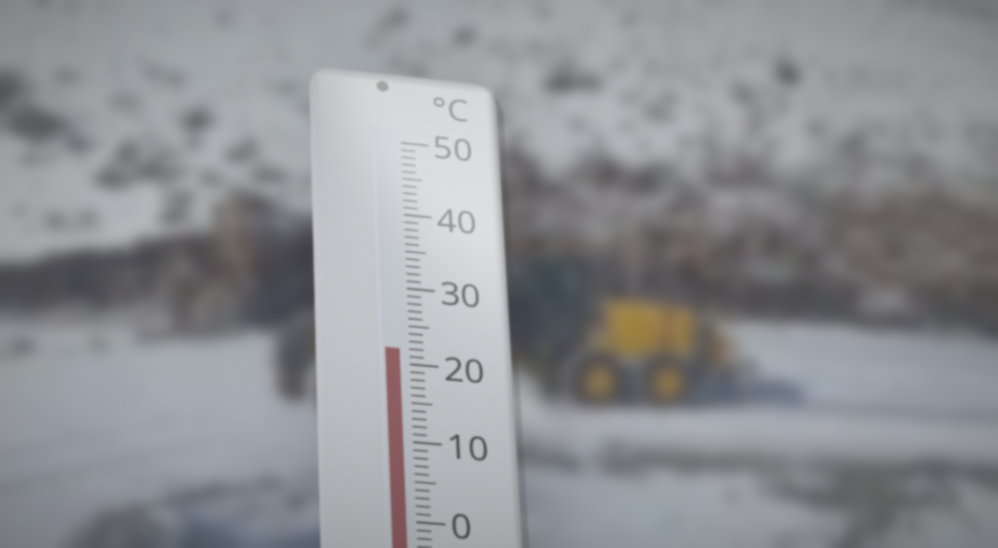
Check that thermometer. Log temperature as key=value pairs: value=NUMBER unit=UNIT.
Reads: value=22 unit=°C
